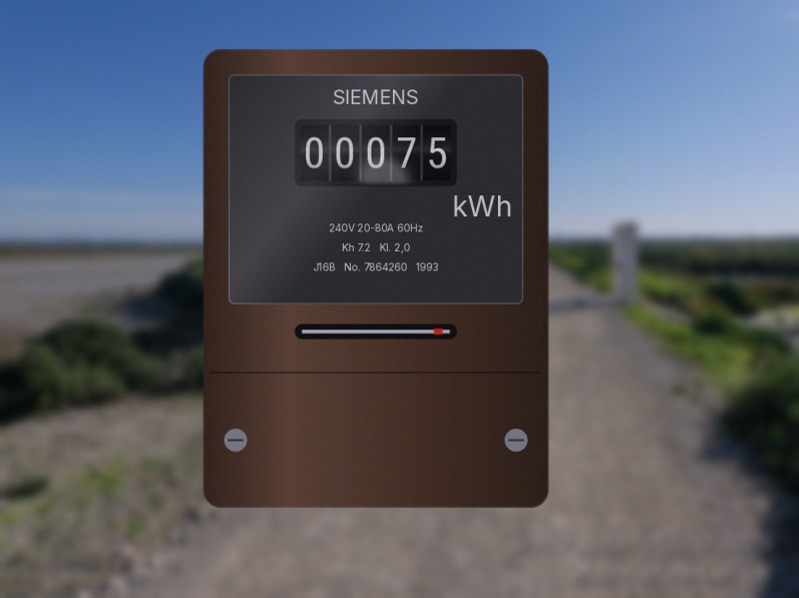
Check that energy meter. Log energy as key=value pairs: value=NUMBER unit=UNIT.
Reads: value=75 unit=kWh
